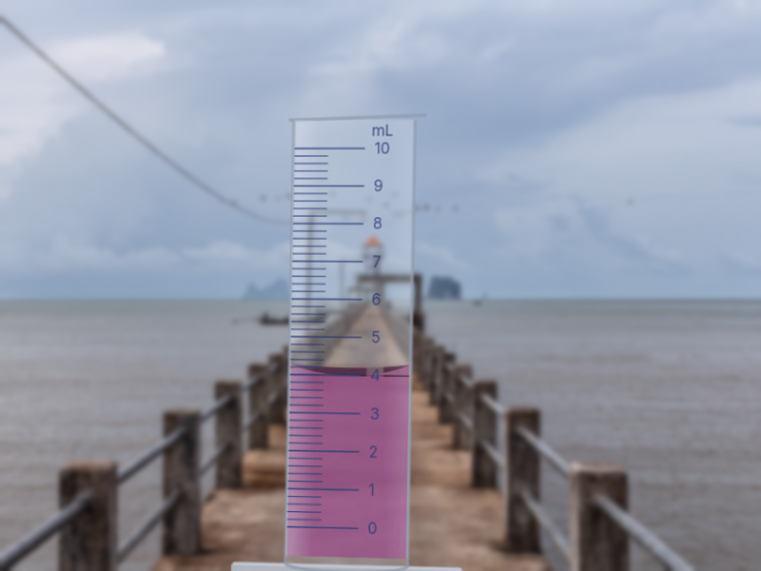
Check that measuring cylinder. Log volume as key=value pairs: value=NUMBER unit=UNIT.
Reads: value=4 unit=mL
